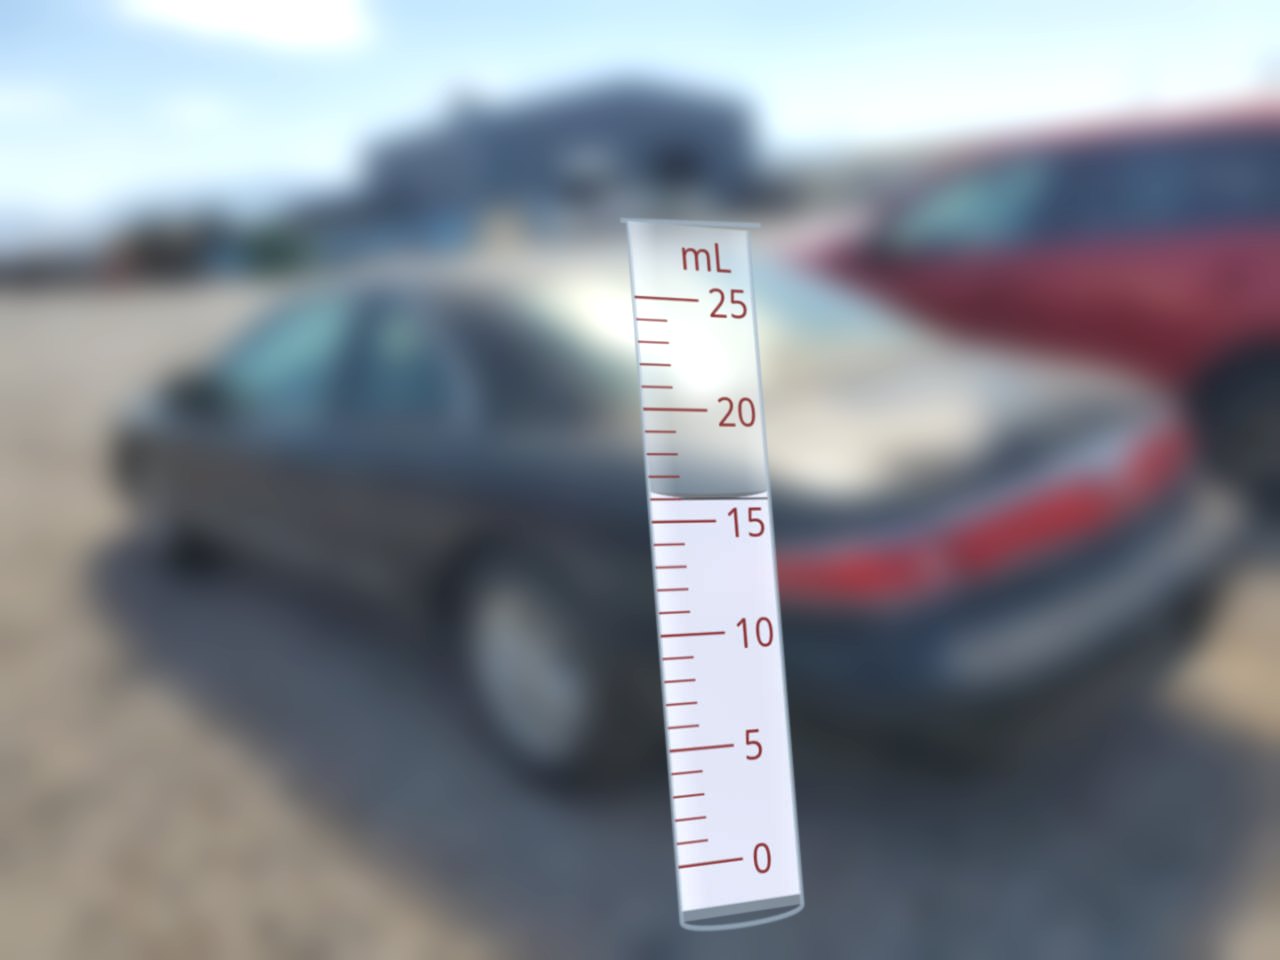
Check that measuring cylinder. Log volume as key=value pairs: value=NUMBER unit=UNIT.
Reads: value=16 unit=mL
